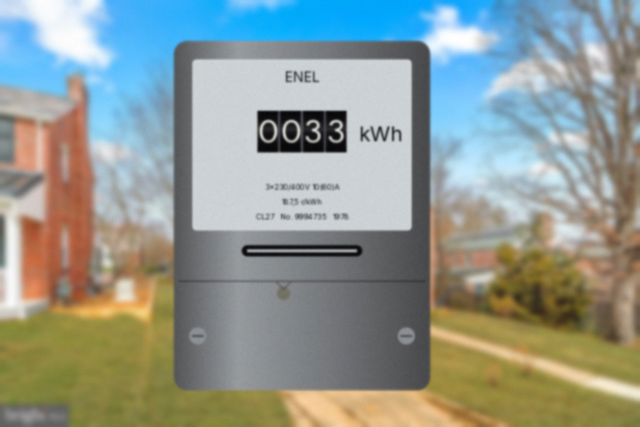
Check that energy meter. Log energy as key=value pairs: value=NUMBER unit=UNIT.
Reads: value=33 unit=kWh
